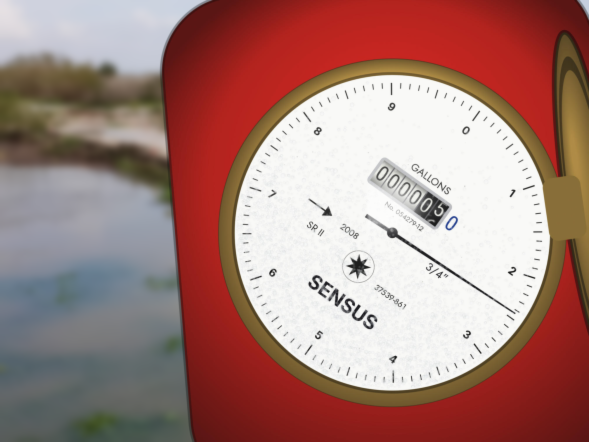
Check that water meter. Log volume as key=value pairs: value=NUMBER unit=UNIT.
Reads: value=52.4 unit=gal
